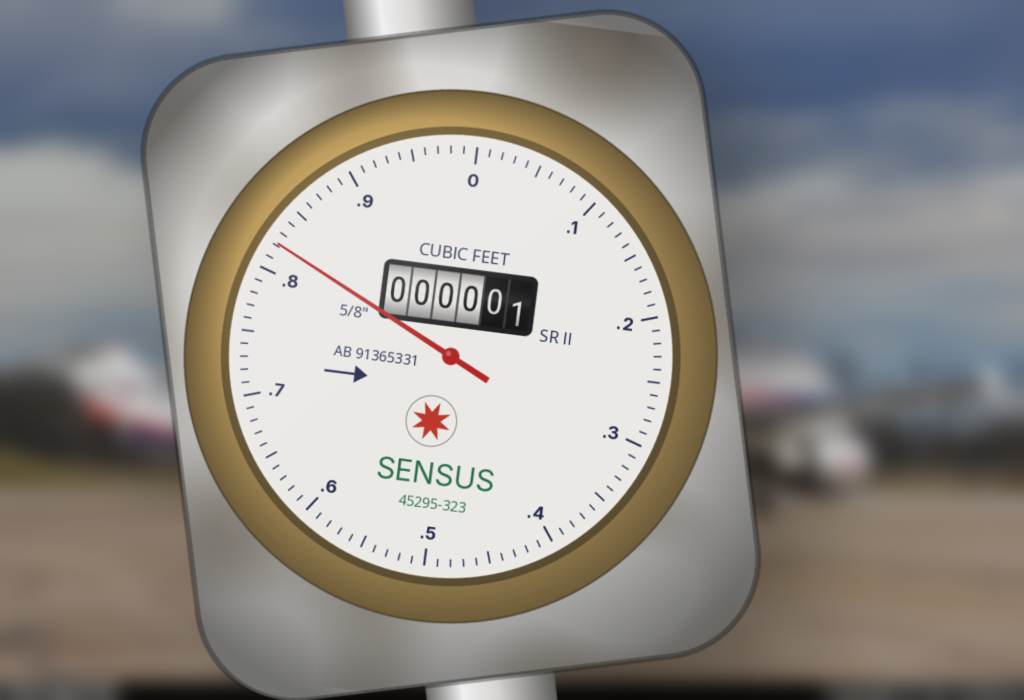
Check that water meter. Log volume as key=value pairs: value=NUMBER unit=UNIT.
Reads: value=0.82 unit=ft³
